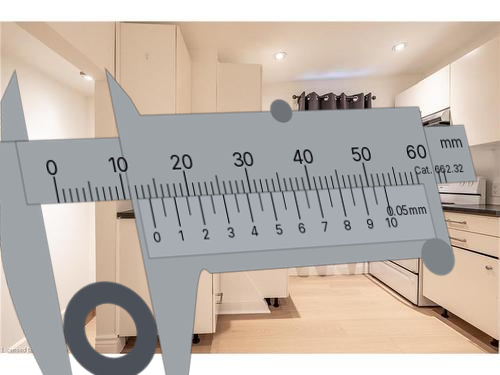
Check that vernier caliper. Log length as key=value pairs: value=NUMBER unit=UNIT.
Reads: value=13.8 unit=mm
